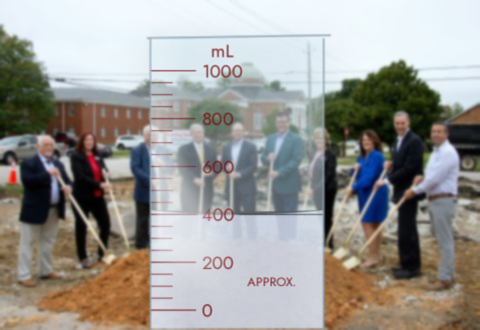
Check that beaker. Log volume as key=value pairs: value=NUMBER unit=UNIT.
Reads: value=400 unit=mL
